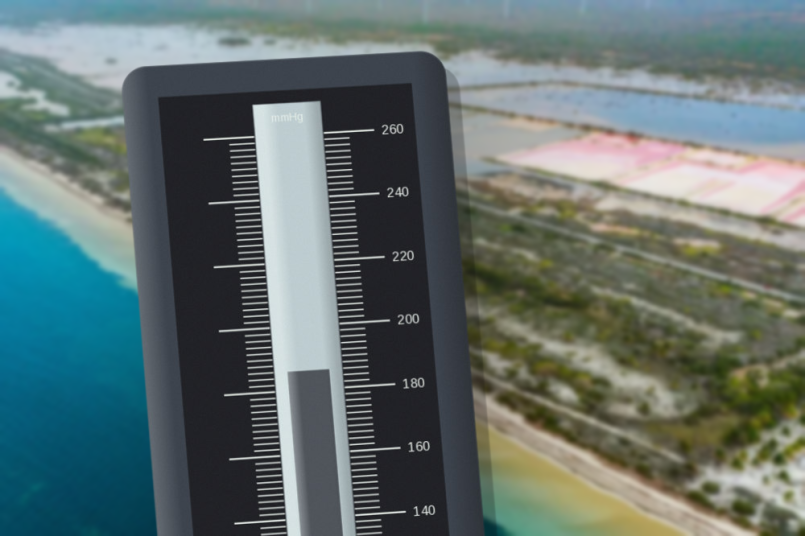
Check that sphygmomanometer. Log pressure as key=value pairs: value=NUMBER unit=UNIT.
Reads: value=186 unit=mmHg
